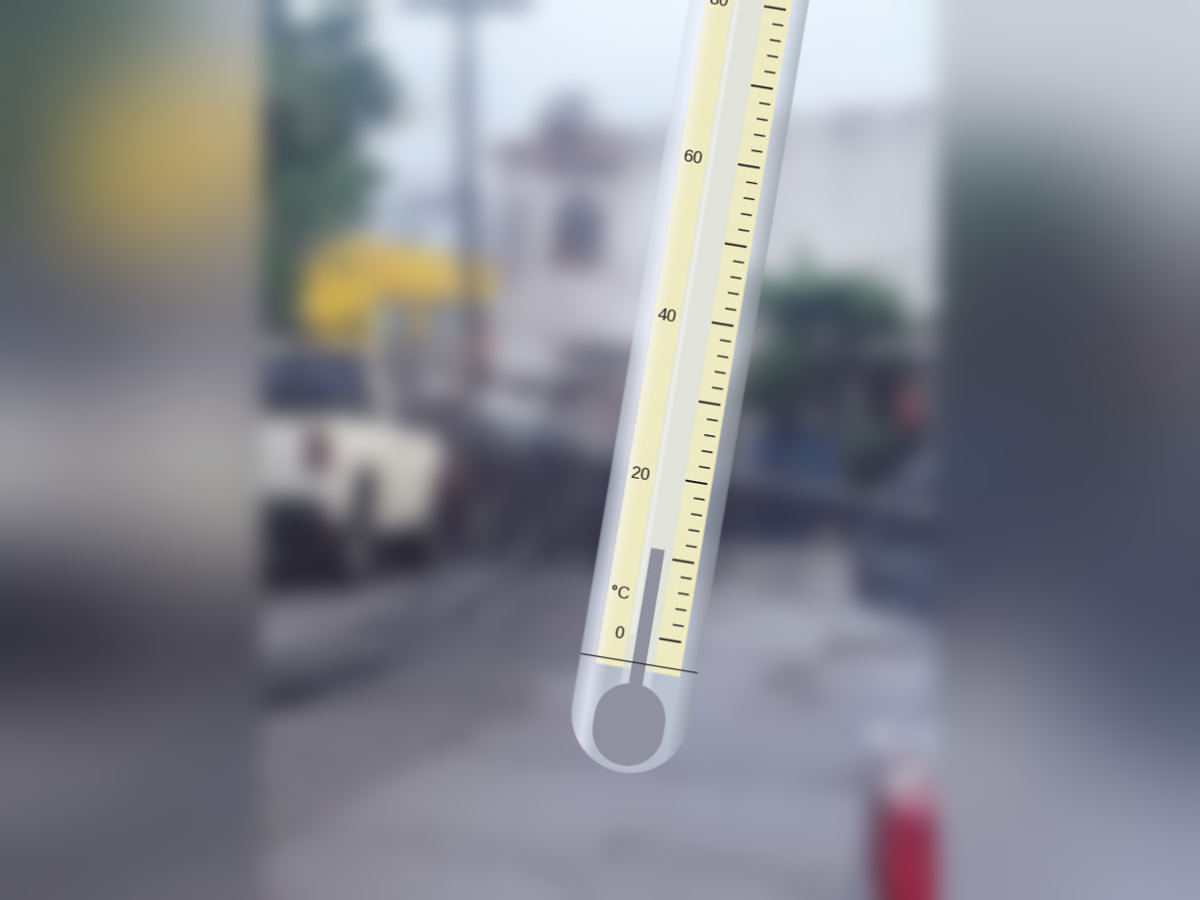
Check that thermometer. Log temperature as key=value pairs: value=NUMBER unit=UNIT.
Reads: value=11 unit=°C
